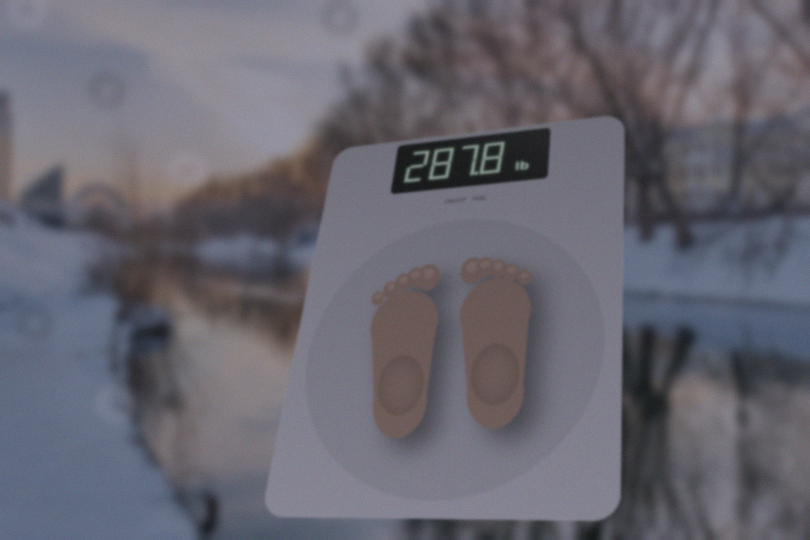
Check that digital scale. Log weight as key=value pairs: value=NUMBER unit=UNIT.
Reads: value=287.8 unit=lb
